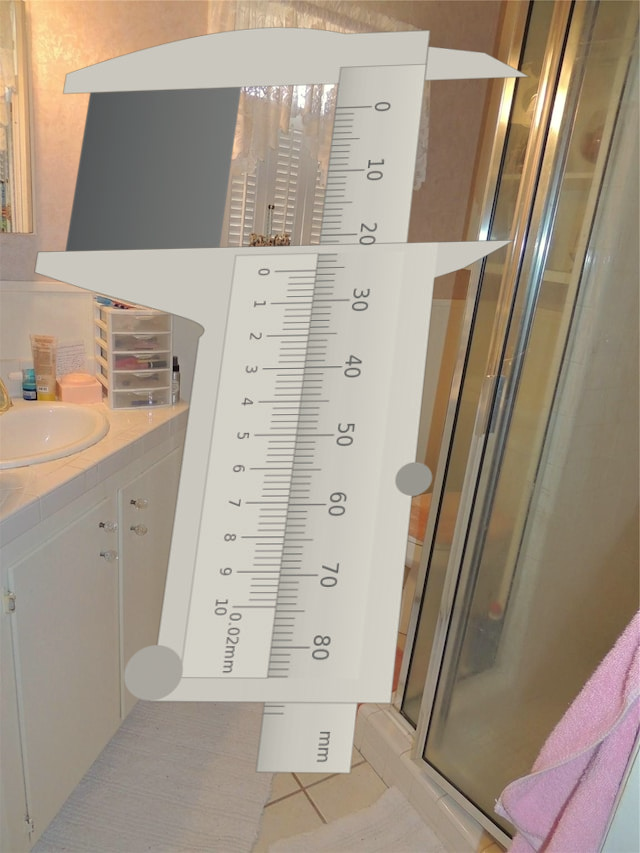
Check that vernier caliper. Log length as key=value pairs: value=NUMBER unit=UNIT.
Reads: value=25.4 unit=mm
